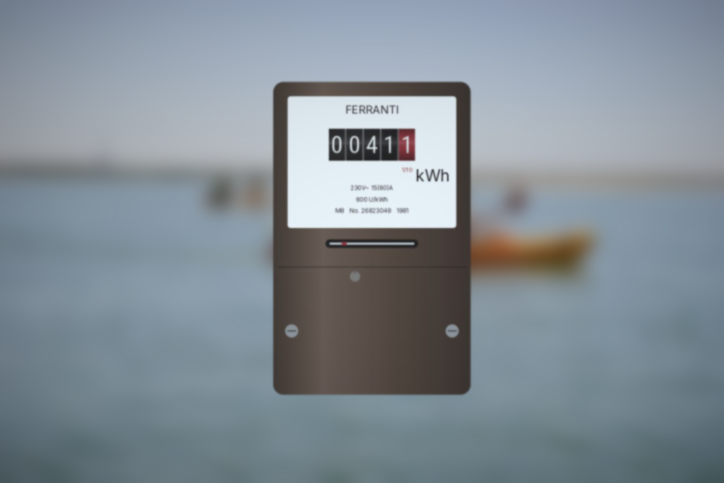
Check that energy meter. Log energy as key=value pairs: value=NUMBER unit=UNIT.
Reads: value=41.1 unit=kWh
